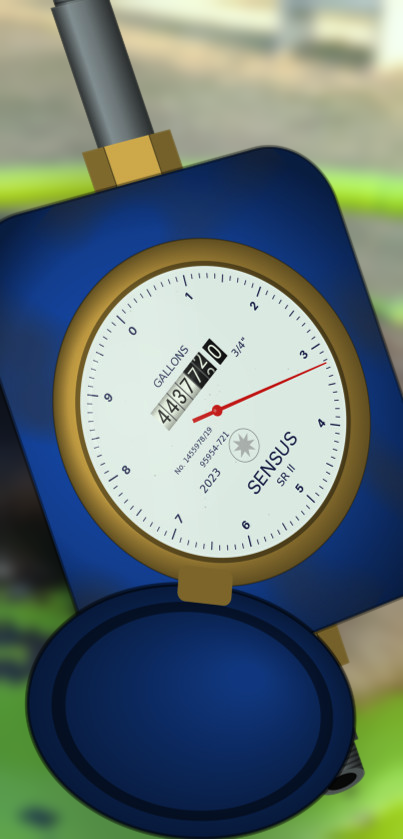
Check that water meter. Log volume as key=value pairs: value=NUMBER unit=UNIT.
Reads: value=4437723.2 unit=gal
